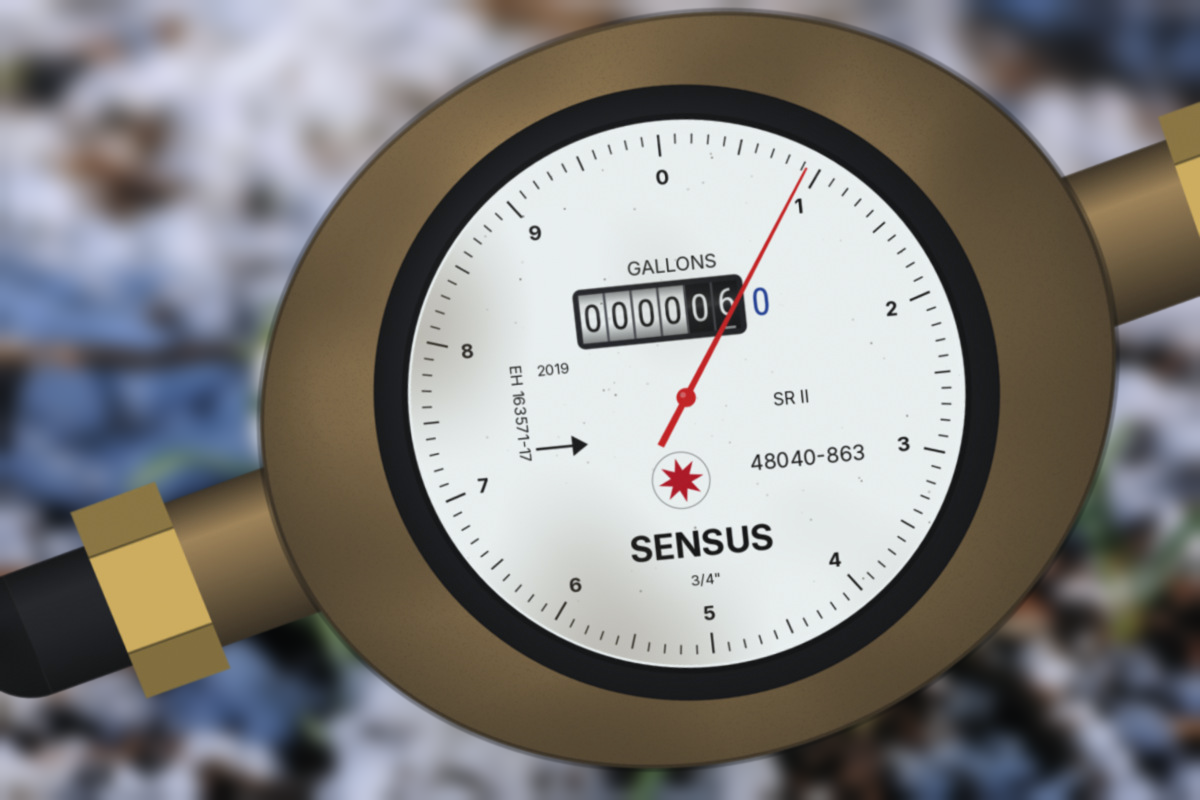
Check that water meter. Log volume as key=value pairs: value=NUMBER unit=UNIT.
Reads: value=60.9 unit=gal
